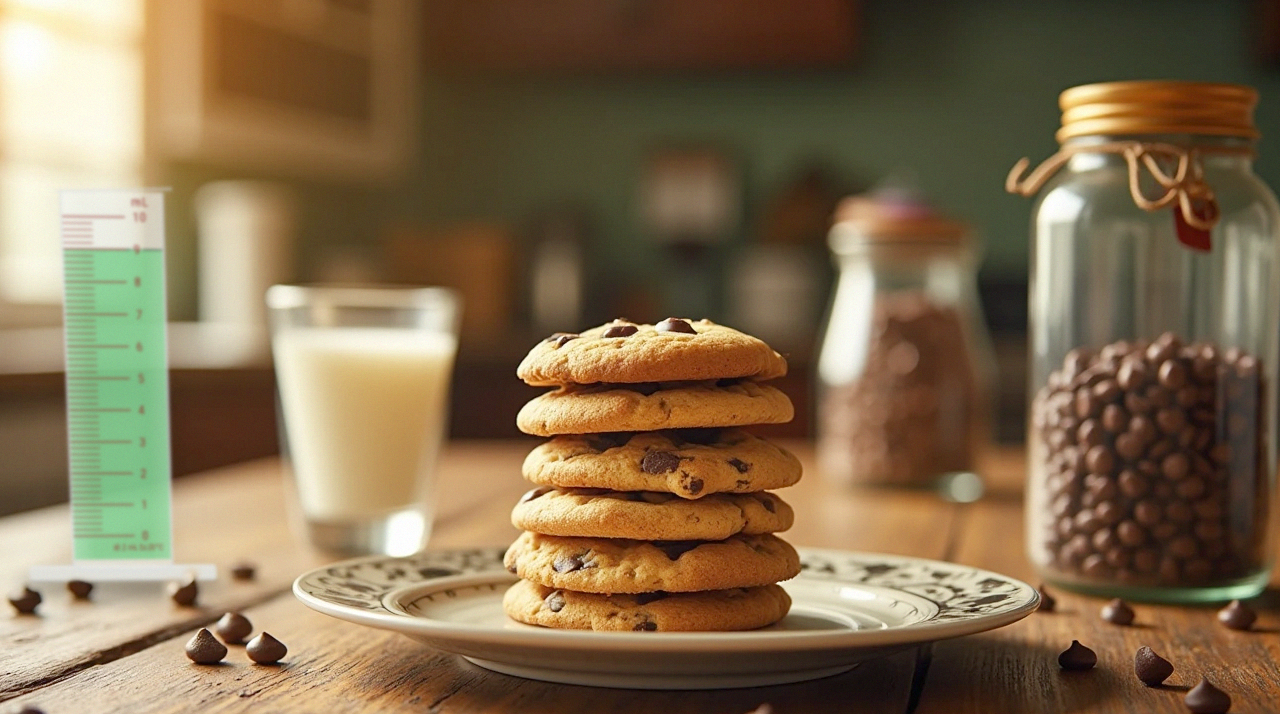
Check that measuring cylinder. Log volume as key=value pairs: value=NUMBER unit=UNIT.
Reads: value=9 unit=mL
